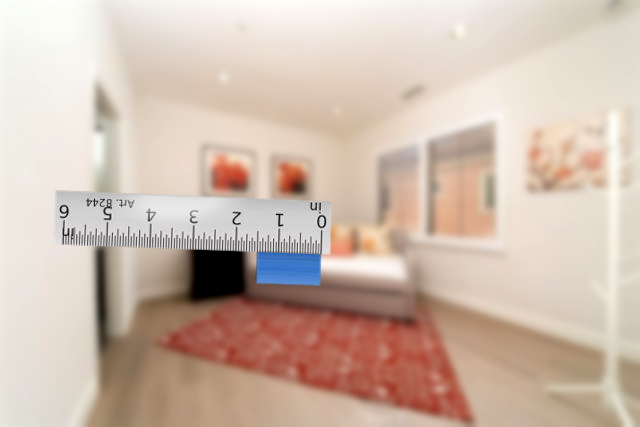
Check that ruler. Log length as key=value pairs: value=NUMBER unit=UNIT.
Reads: value=1.5 unit=in
